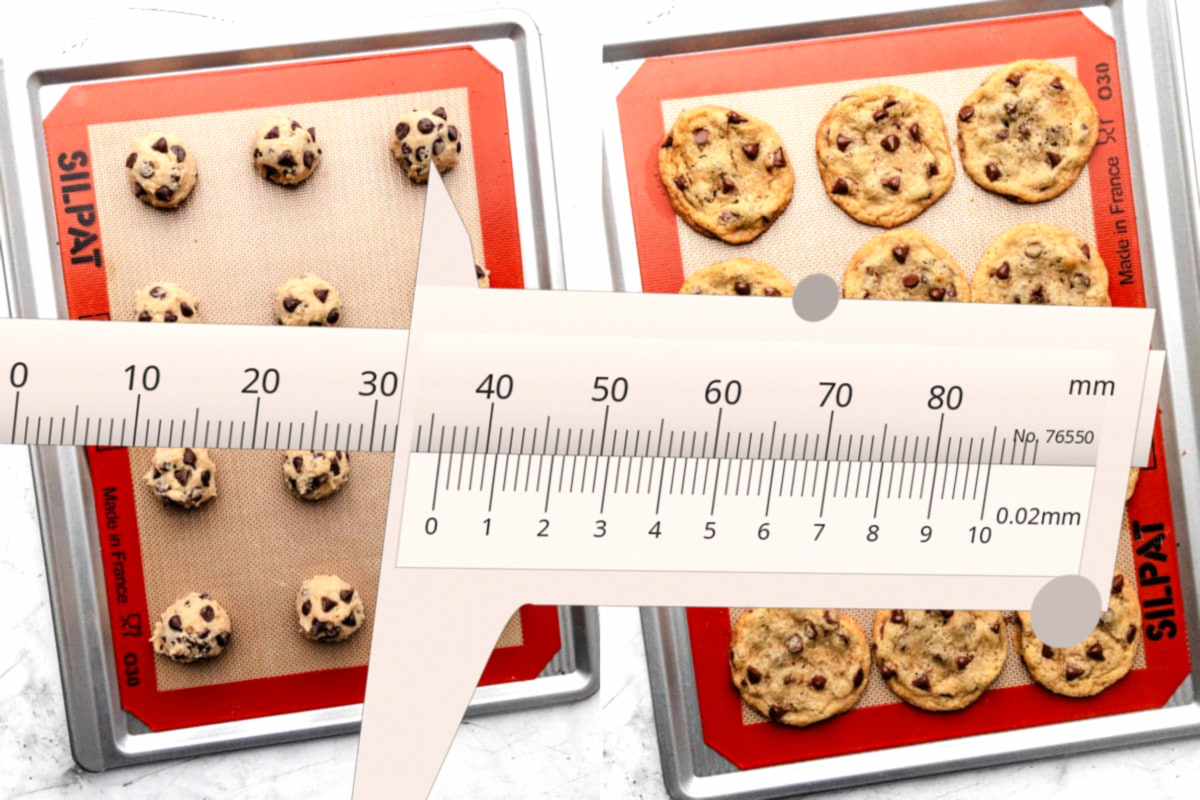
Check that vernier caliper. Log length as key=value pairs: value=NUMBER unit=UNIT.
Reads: value=36.0 unit=mm
